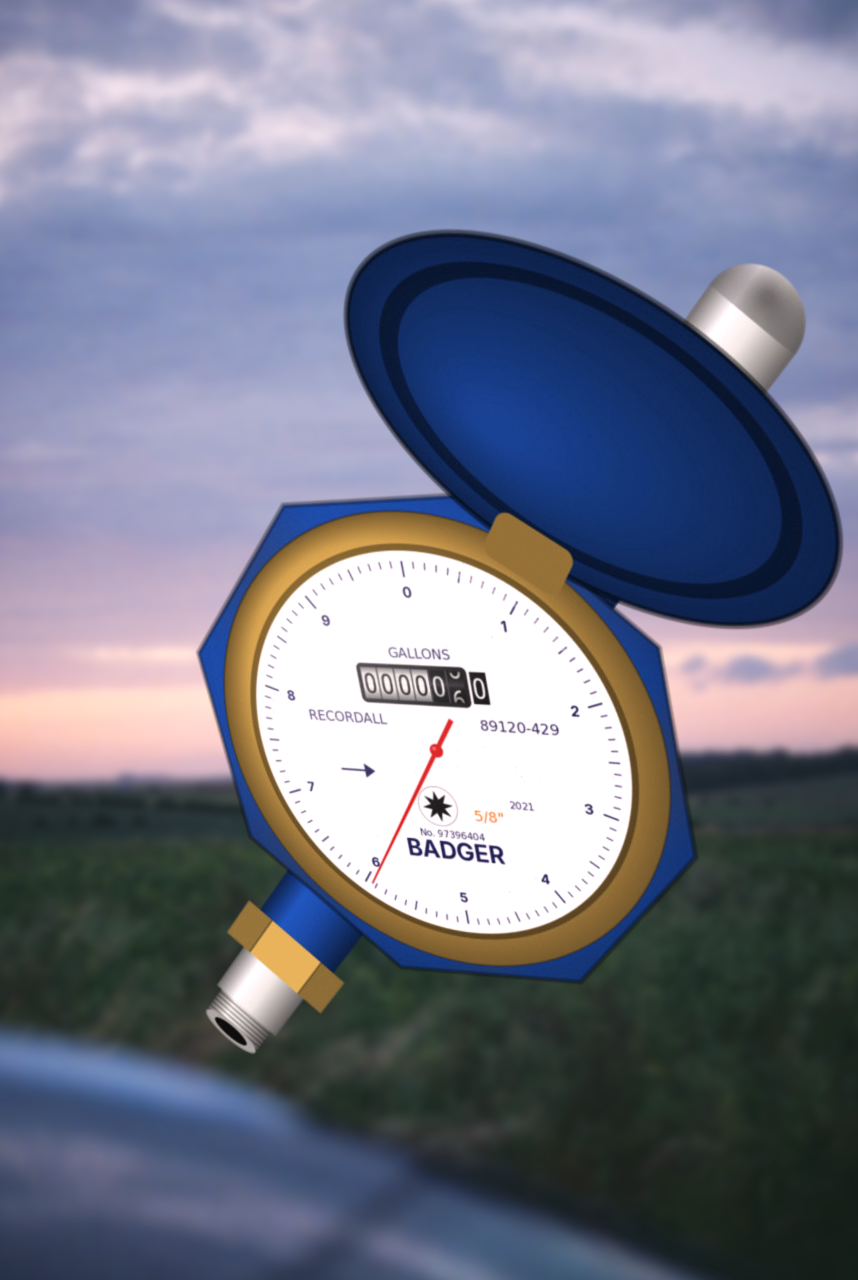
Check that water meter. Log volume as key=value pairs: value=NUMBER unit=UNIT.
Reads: value=55.9 unit=gal
